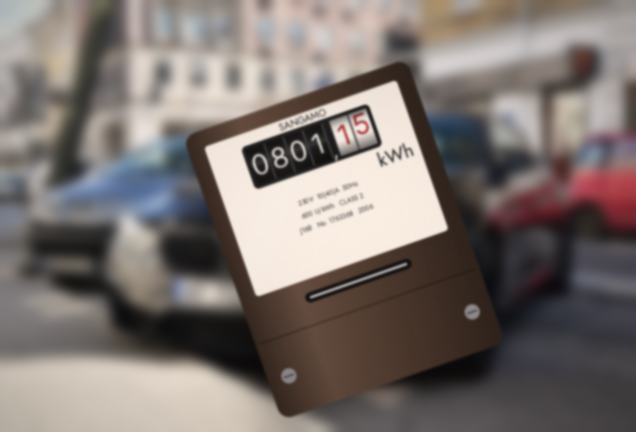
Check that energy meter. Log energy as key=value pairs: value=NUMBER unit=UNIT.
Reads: value=801.15 unit=kWh
